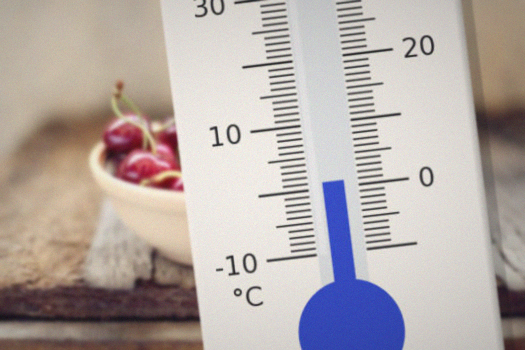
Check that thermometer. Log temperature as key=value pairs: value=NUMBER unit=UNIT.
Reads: value=1 unit=°C
